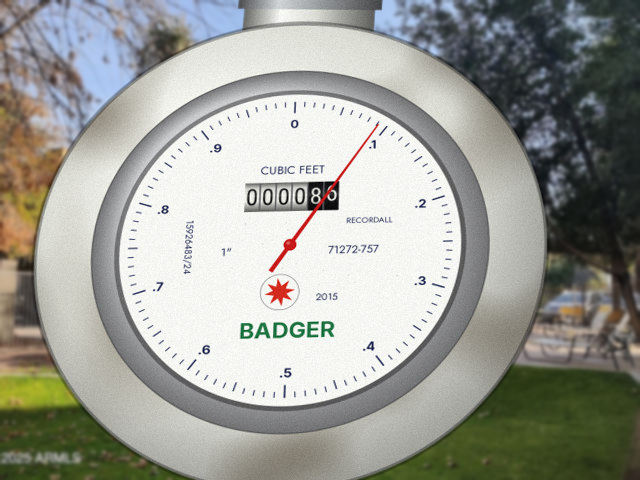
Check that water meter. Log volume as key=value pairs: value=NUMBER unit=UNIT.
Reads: value=86.09 unit=ft³
